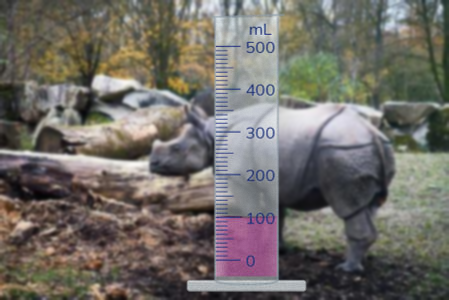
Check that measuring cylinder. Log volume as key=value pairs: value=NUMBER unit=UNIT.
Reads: value=100 unit=mL
